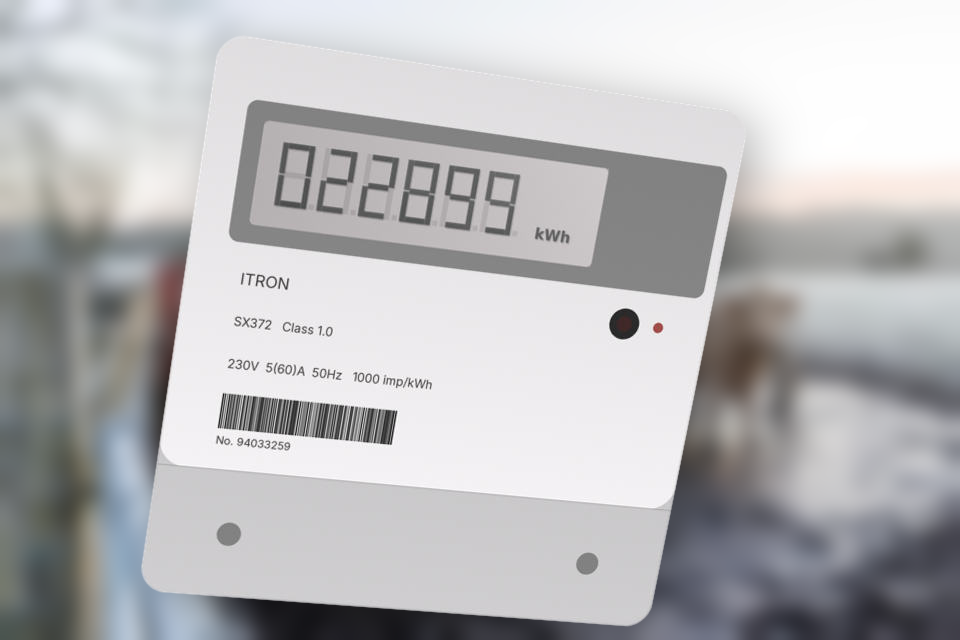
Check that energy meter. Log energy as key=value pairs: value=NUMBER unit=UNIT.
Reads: value=22899 unit=kWh
